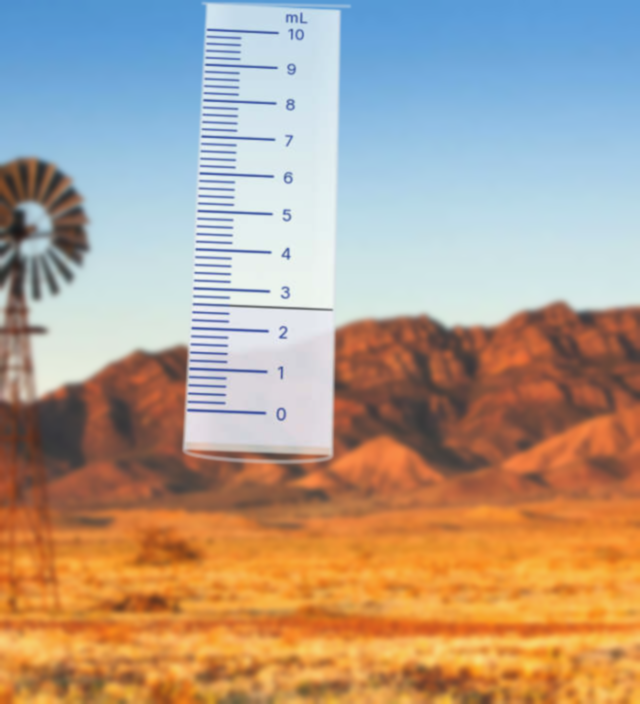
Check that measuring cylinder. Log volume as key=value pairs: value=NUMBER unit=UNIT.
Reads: value=2.6 unit=mL
